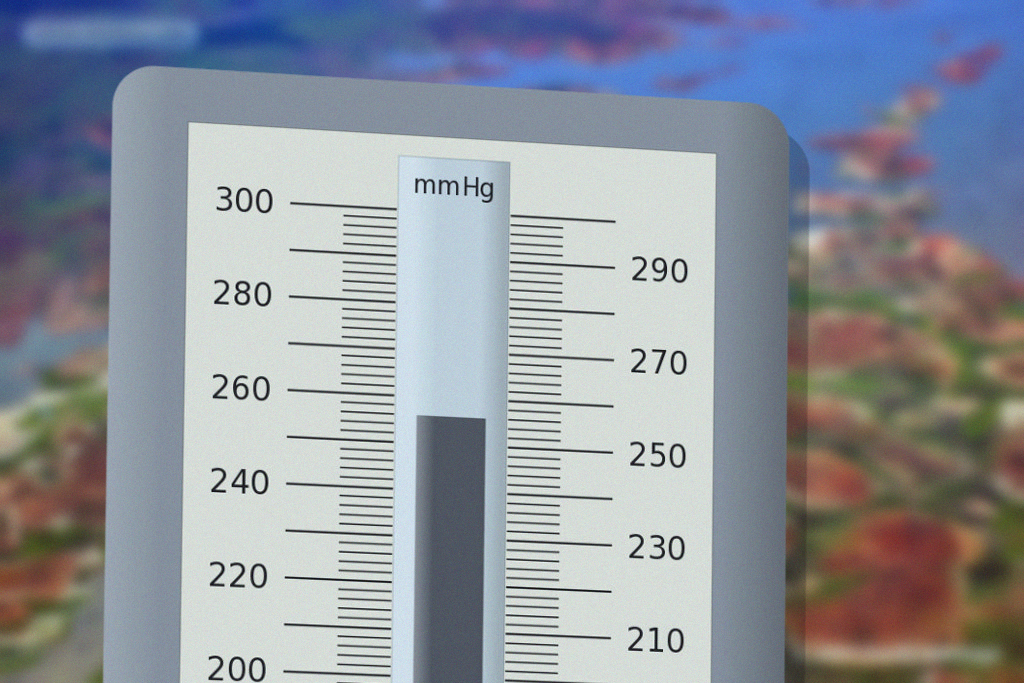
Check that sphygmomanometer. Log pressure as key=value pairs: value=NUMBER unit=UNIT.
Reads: value=256 unit=mmHg
